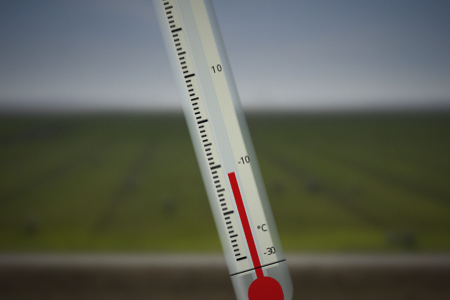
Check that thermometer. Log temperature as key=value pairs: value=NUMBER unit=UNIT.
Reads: value=-12 unit=°C
